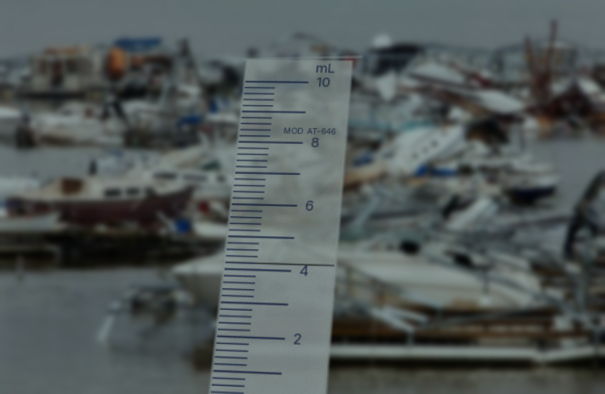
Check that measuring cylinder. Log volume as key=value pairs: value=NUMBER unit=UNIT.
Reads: value=4.2 unit=mL
